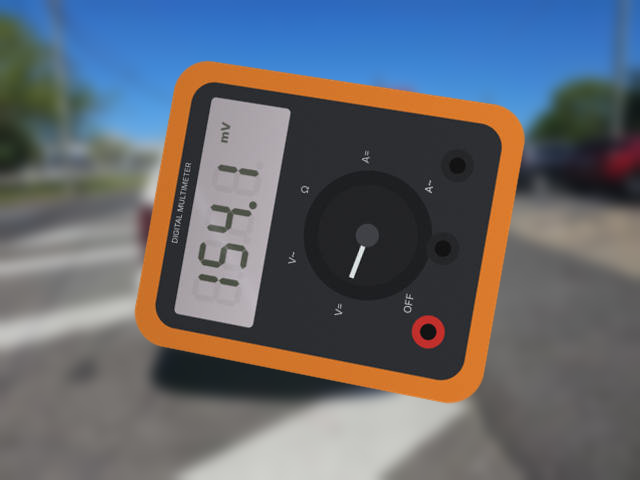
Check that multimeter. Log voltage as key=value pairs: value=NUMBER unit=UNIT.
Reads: value=154.1 unit=mV
